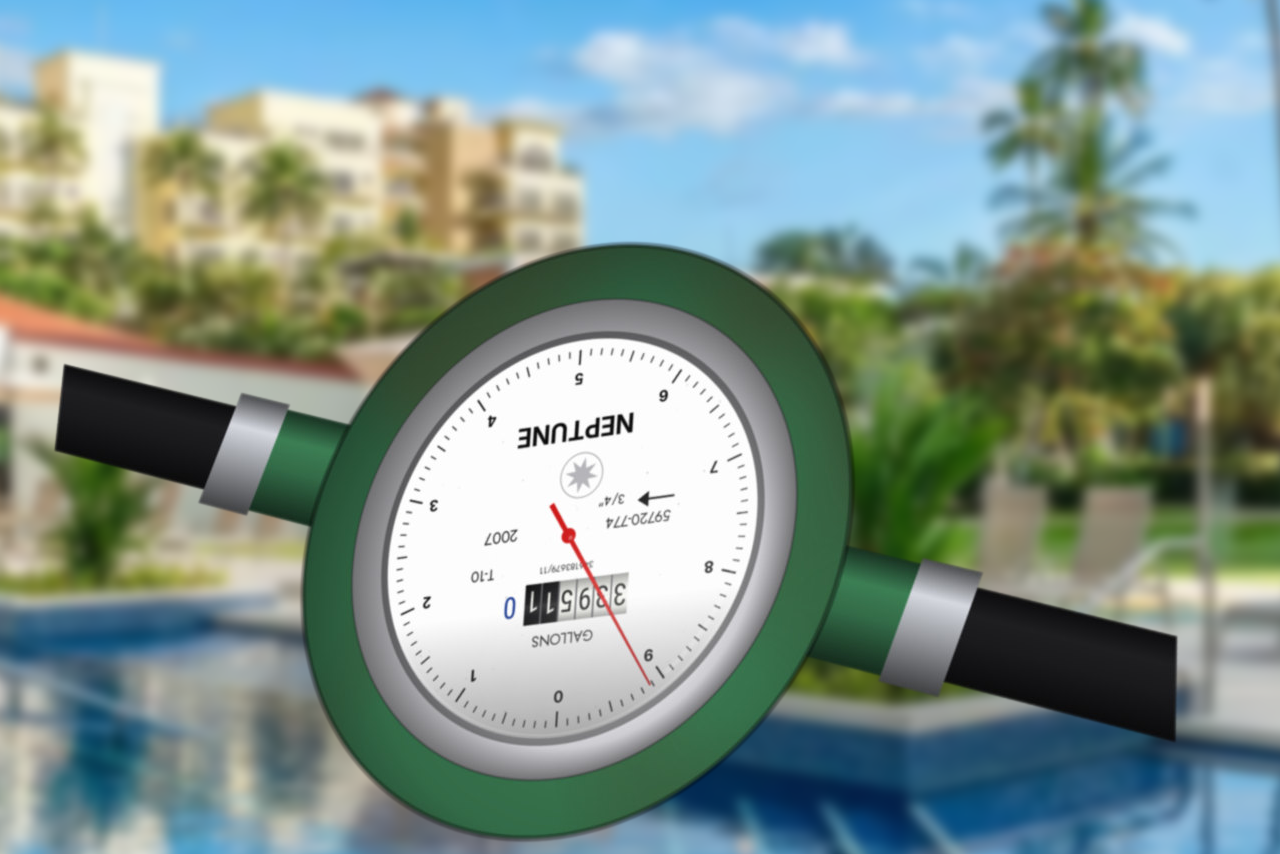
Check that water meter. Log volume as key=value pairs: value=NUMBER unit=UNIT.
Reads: value=3395109.1 unit=gal
